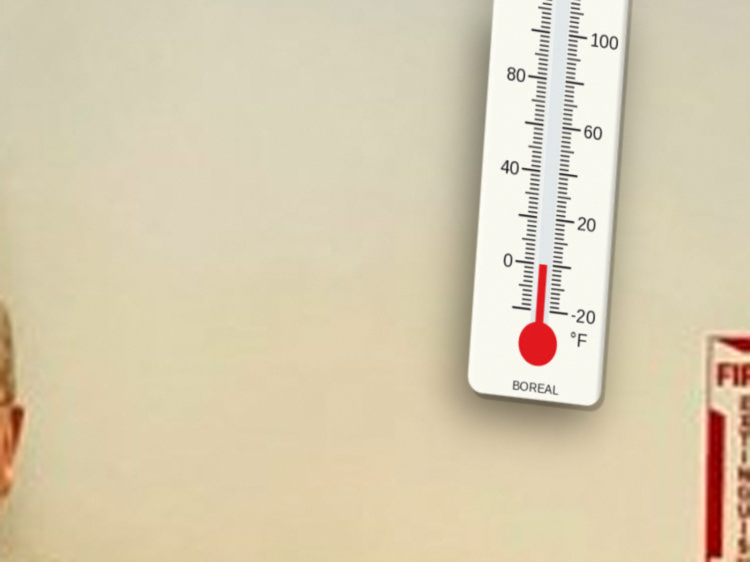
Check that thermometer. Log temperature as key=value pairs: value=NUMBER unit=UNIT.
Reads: value=0 unit=°F
